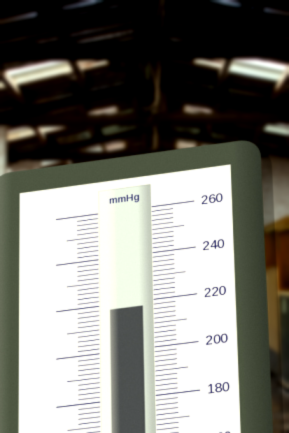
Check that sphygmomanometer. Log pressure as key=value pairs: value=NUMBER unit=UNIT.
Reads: value=218 unit=mmHg
